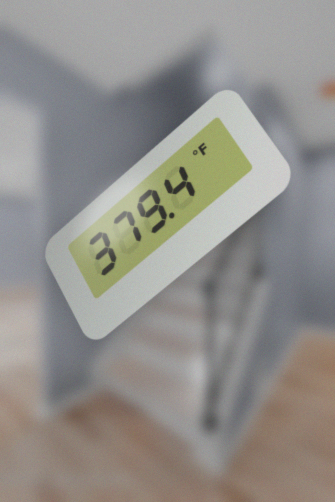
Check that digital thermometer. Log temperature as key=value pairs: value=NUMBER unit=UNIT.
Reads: value=379.4 unit=°F
